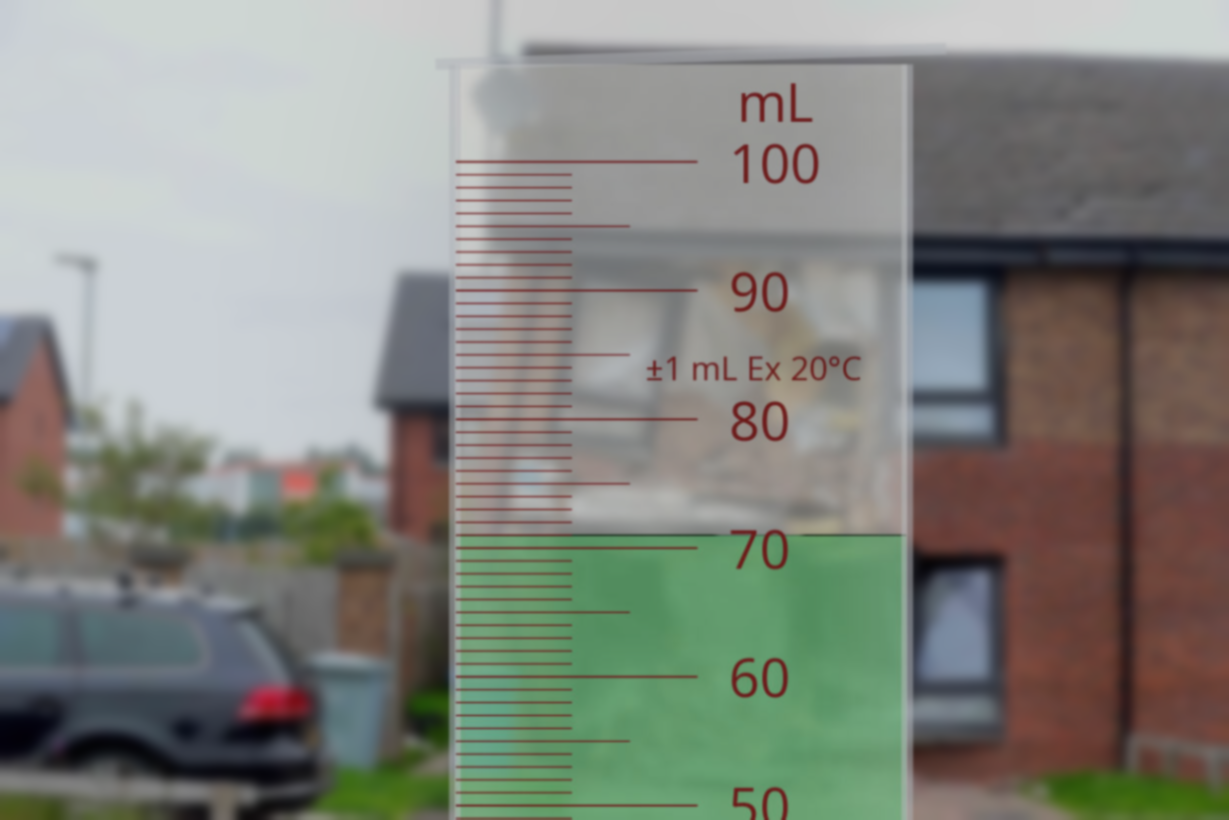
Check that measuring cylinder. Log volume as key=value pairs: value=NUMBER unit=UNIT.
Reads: value=71 unit=mL
